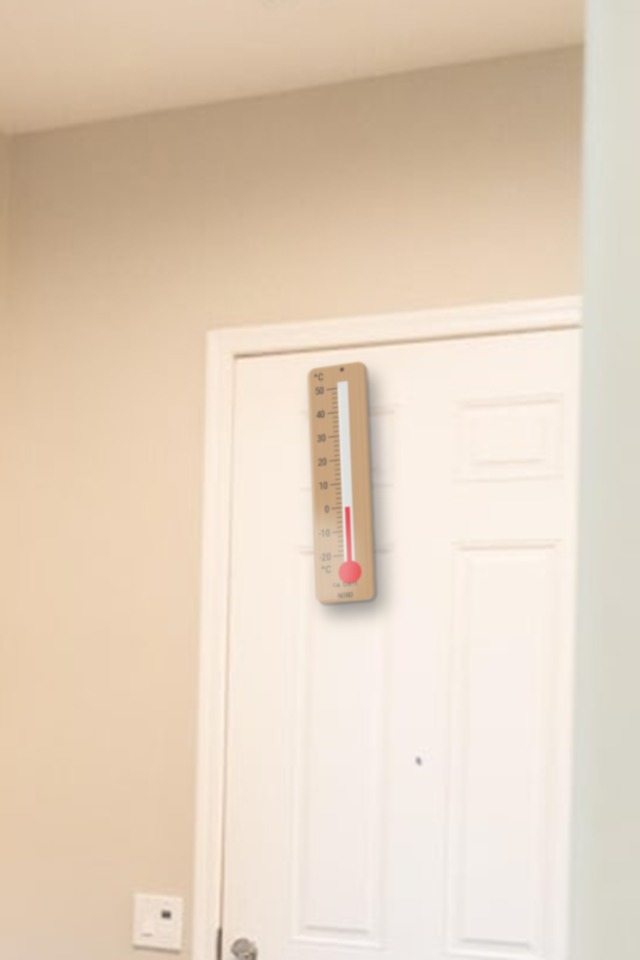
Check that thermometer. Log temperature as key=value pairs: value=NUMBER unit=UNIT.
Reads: value=0 unit=°C
